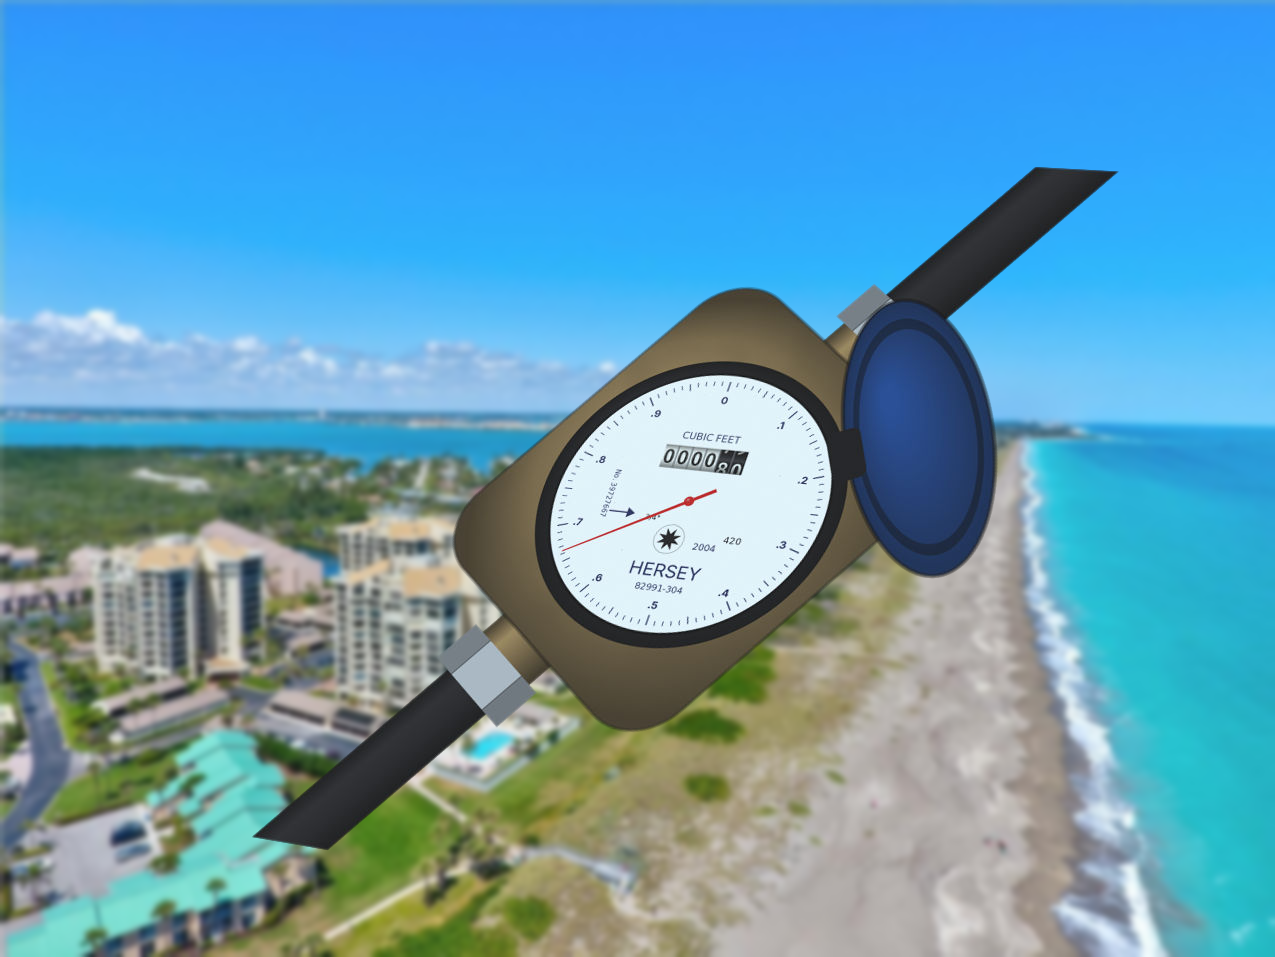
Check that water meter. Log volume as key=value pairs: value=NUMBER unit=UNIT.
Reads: value=79.66 unit=ft³
